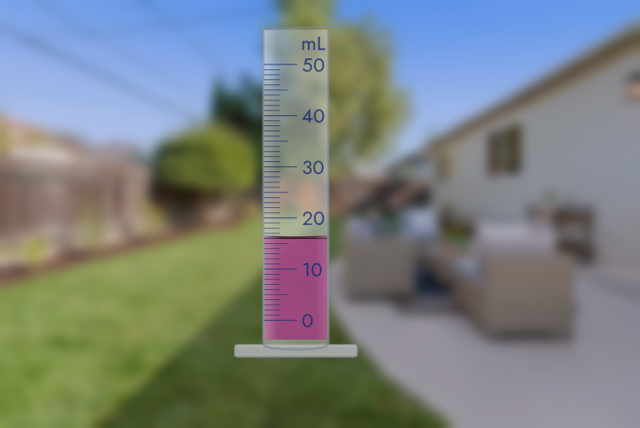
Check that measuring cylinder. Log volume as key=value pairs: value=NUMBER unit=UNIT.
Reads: value=16 unit=mL
